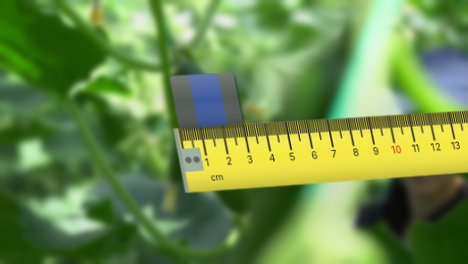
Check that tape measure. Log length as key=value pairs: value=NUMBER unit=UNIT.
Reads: value=3 unit=cm
